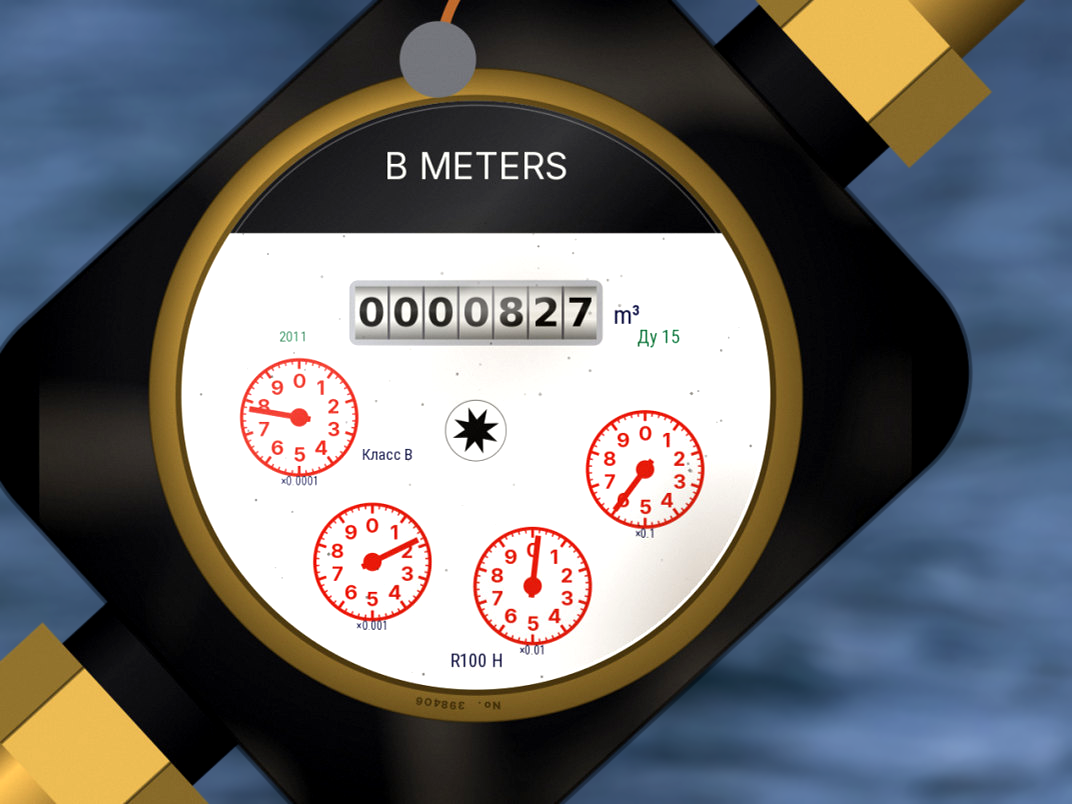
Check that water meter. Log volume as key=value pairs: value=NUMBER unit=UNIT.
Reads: value=827.6017 unit=m³
